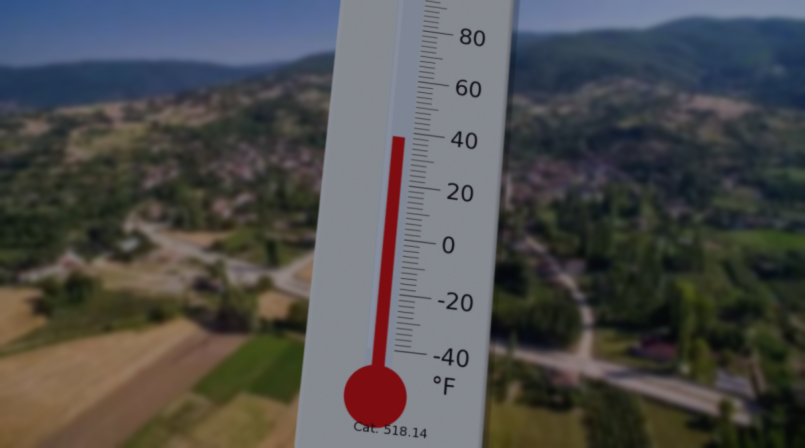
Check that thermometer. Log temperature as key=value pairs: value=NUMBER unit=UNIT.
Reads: value=38 unit=°F
